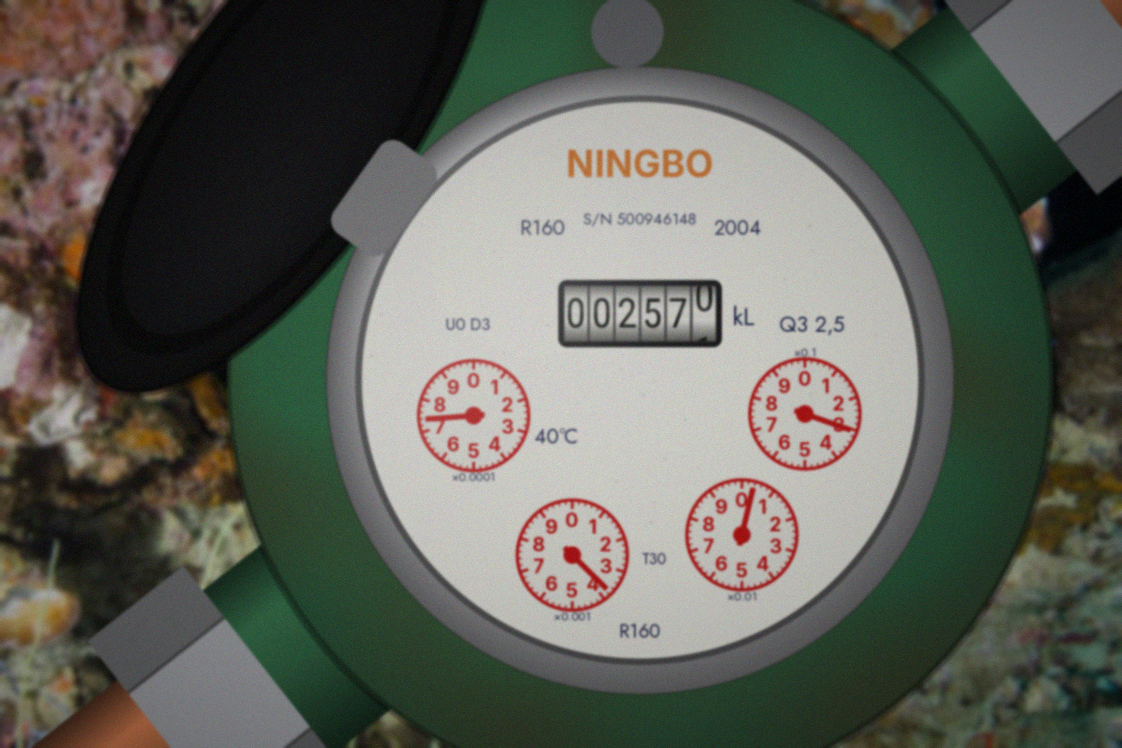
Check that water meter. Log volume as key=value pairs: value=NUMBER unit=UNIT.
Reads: value=2570.3037 unit=kL
